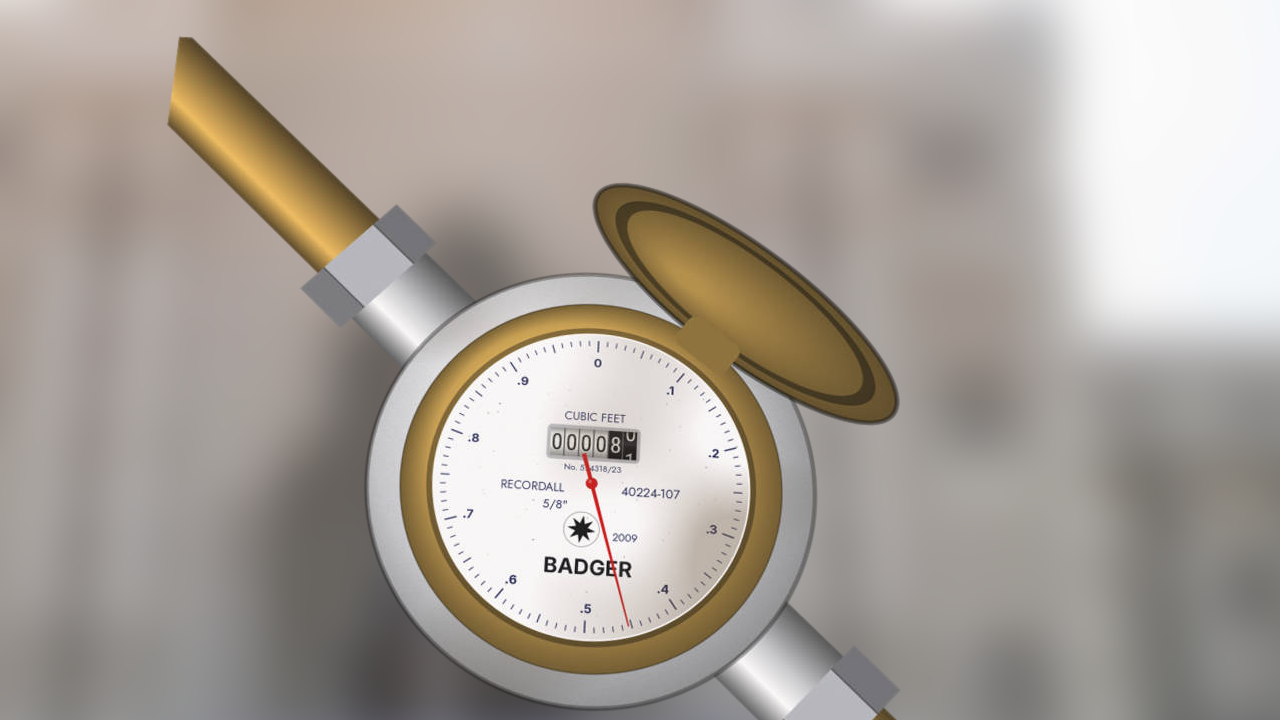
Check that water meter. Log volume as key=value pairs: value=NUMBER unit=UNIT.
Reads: value=80.45 unit=ft³
